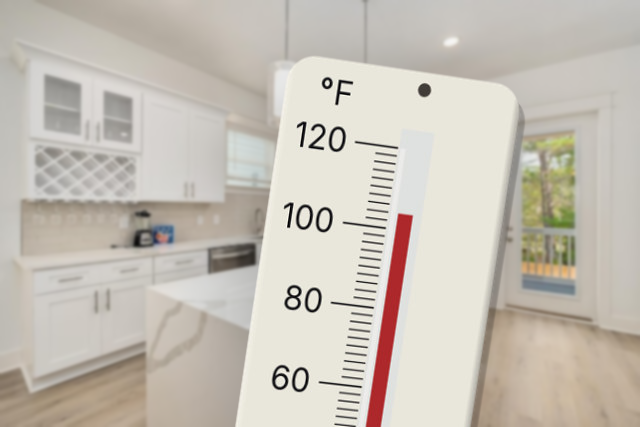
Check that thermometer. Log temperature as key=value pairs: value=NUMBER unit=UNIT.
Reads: value=104 unit=°F
